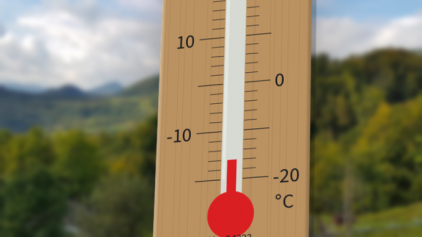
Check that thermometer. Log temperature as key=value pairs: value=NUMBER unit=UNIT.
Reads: value=-16 unit=°C
